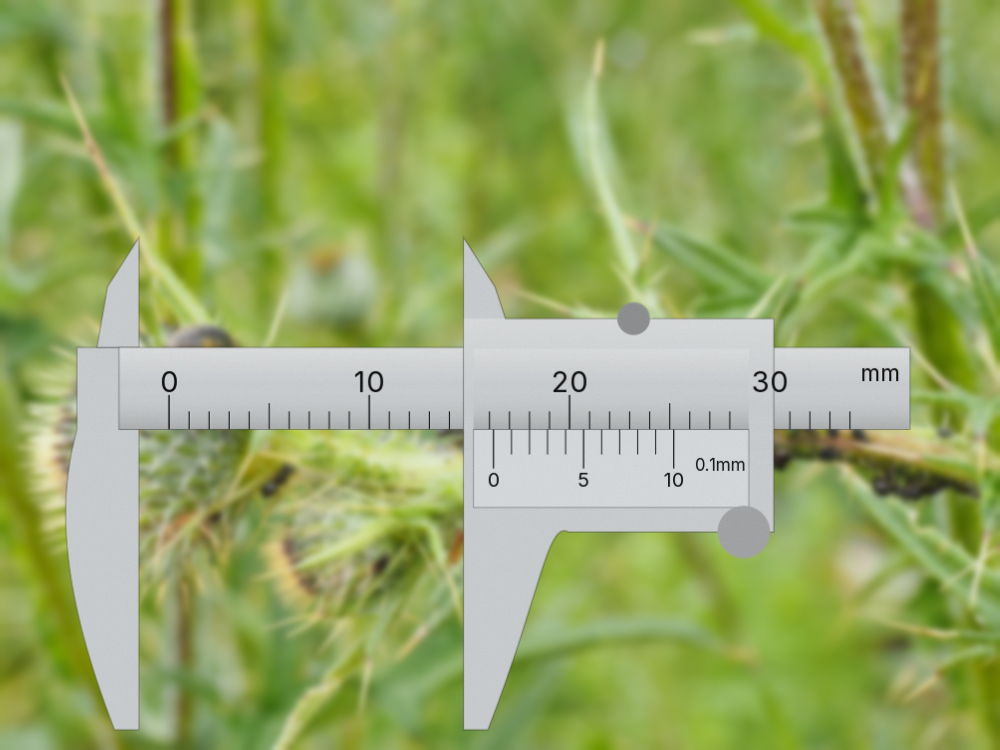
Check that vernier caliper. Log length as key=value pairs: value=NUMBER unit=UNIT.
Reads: value=16.2 unit=mm
